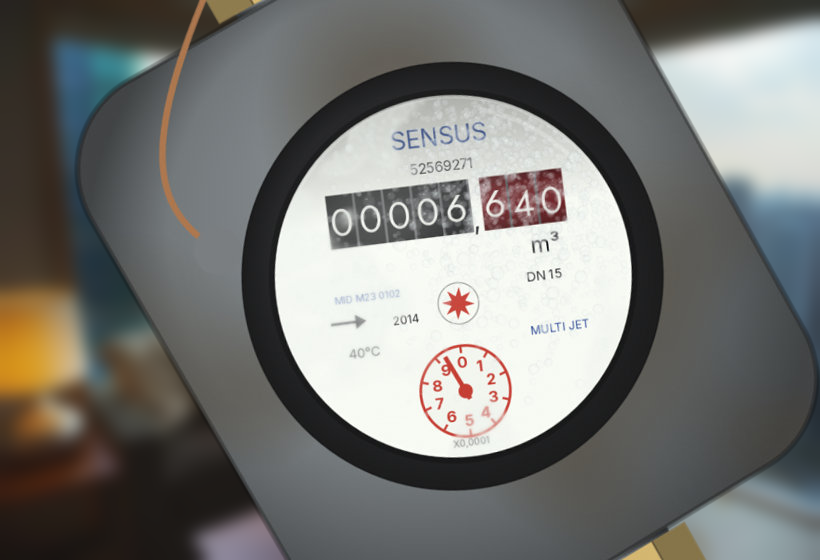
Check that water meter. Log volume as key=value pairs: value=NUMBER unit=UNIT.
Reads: value=6.6399 unit=m³
